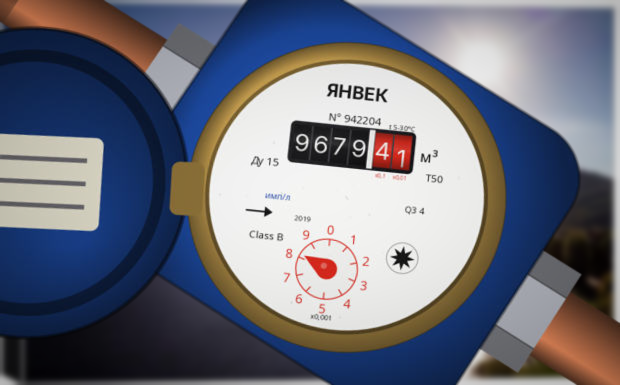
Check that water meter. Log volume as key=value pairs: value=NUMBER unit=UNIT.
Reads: value=9679.408 unit=m³
